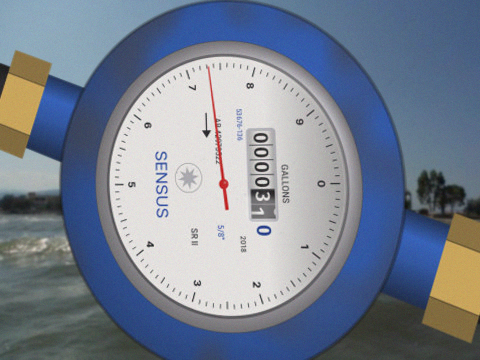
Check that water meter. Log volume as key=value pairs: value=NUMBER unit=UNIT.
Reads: value=307.3 unit=gal
